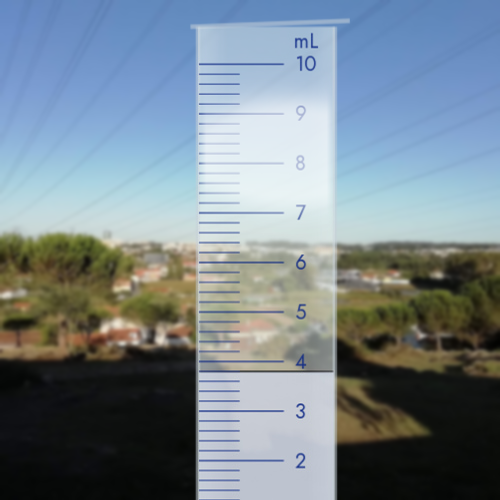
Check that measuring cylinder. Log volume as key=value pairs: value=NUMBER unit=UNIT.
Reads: value=3.8 unit=mL
